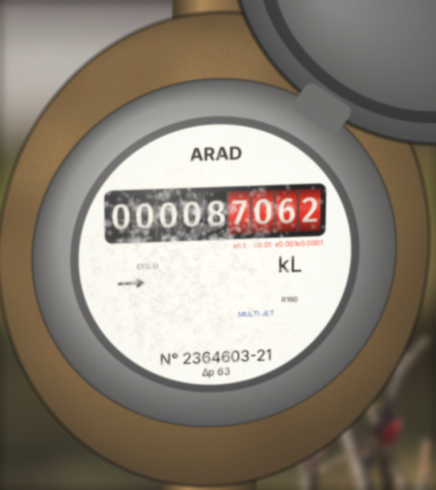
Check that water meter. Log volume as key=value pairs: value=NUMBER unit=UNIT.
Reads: value=8.7062 unit=kL
